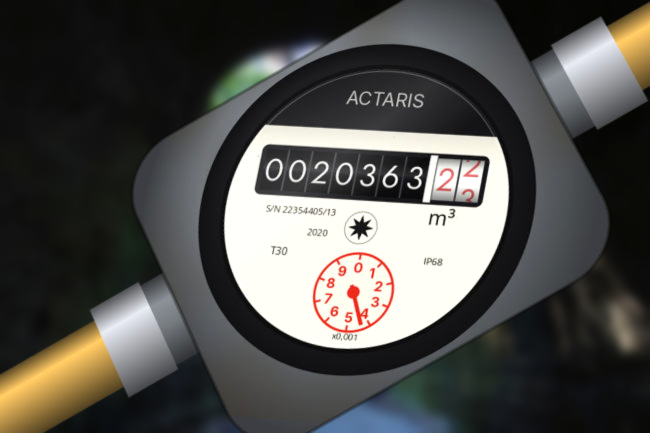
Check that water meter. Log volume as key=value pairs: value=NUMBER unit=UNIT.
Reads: value=20363.224 unit=m³
